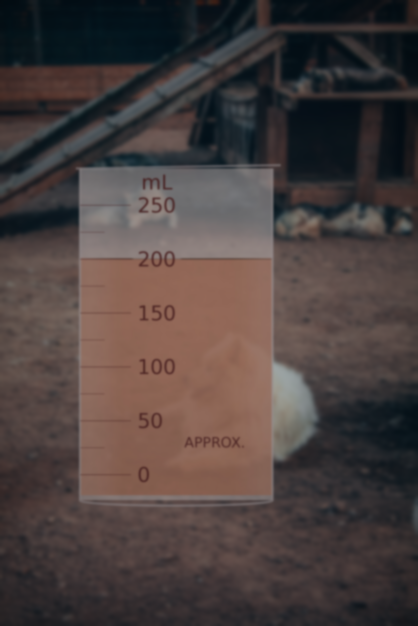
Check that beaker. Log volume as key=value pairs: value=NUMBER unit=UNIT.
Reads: value=200 unit=mL
